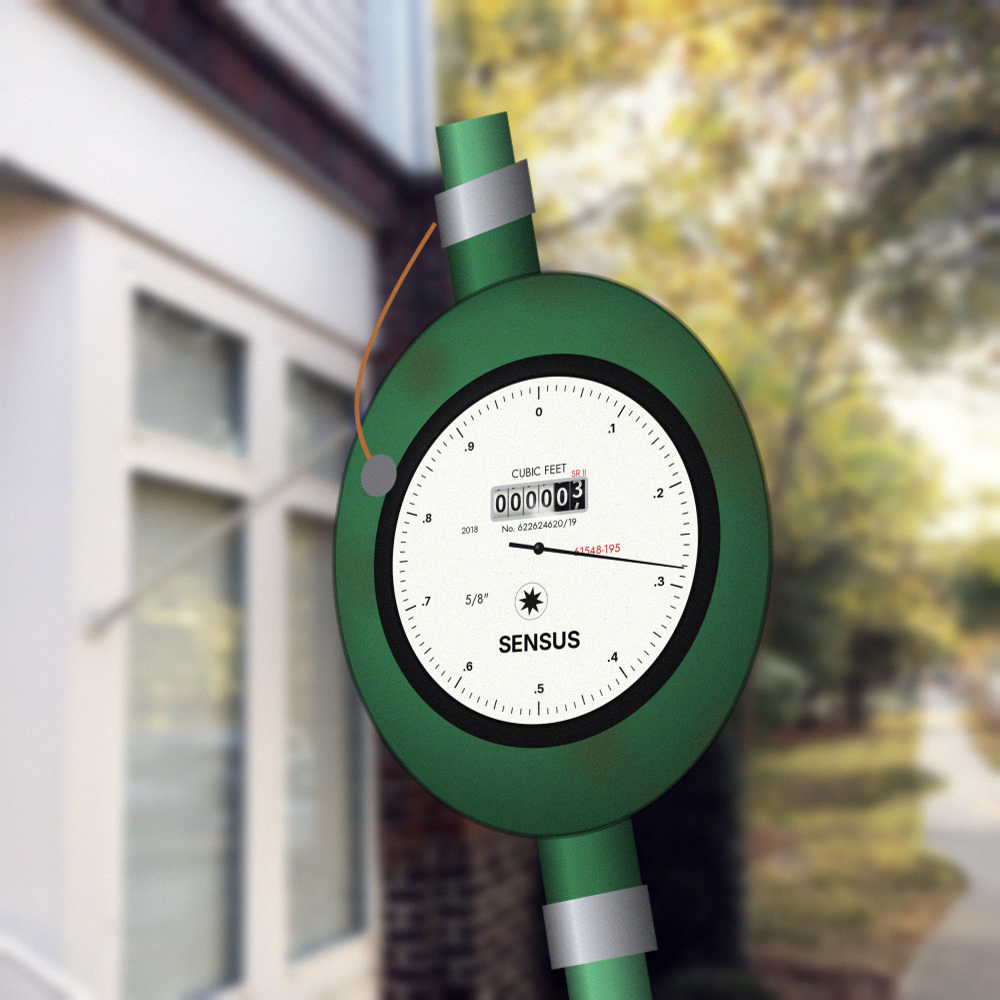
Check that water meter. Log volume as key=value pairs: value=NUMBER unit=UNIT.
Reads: value=3.28 unit=ft³
